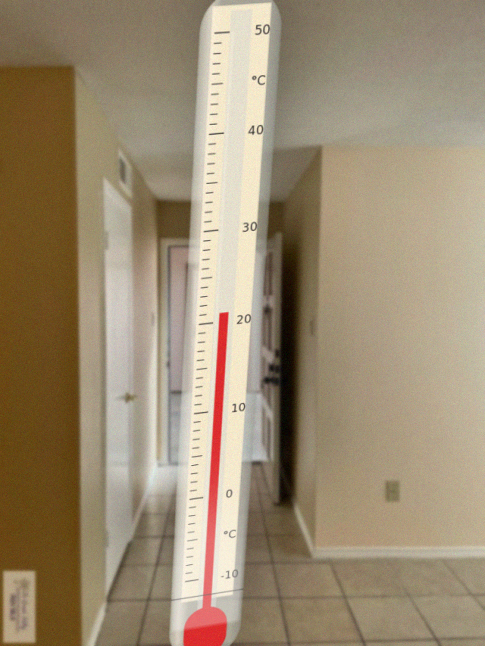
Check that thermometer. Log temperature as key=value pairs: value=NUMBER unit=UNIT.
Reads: value=21 unit=°C
